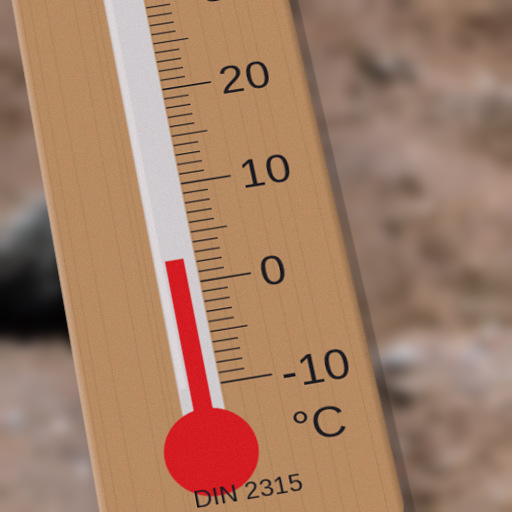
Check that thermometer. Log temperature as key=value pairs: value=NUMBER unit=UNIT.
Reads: value=2.5 unit=°C
